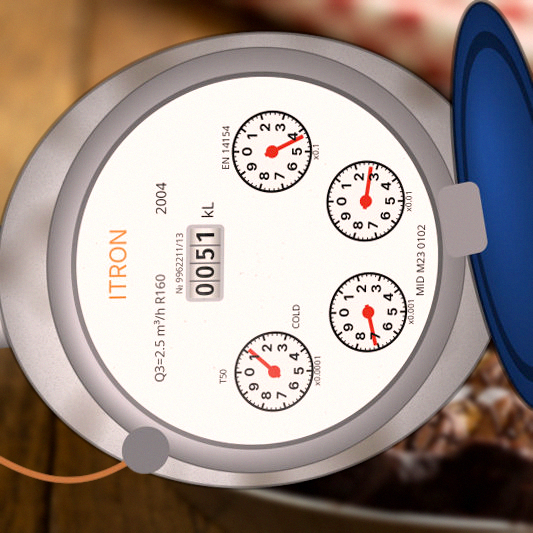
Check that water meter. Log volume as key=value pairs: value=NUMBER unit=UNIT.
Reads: value=51.4271 unit=kL
